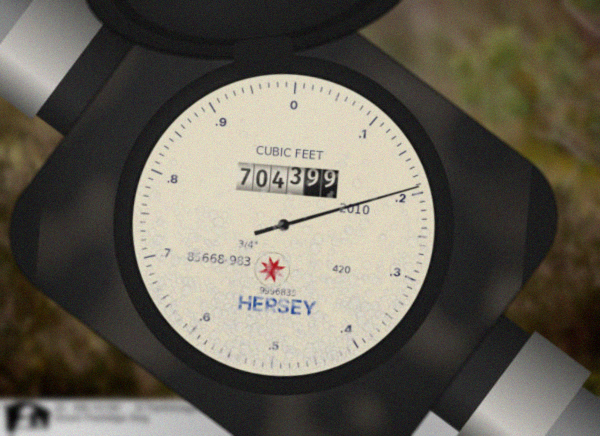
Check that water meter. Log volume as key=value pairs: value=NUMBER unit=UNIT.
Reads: value=704399.19 unit=ft³
